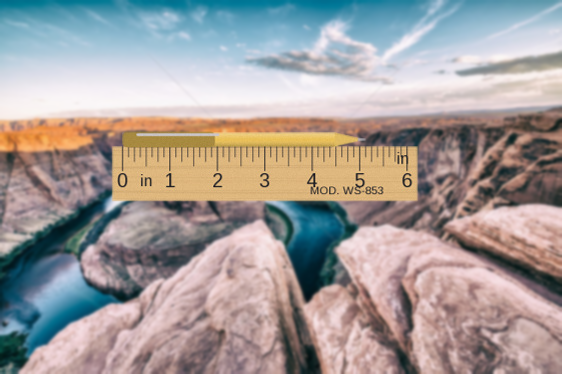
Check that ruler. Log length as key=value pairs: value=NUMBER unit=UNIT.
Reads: value=5.125 unit=in
